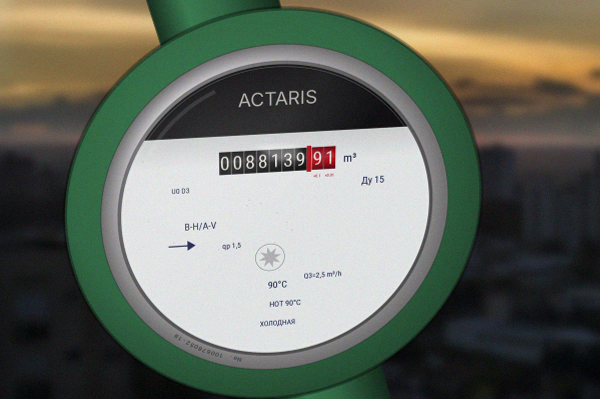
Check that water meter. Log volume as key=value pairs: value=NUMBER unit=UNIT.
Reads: value=88139.91 unit=m³
